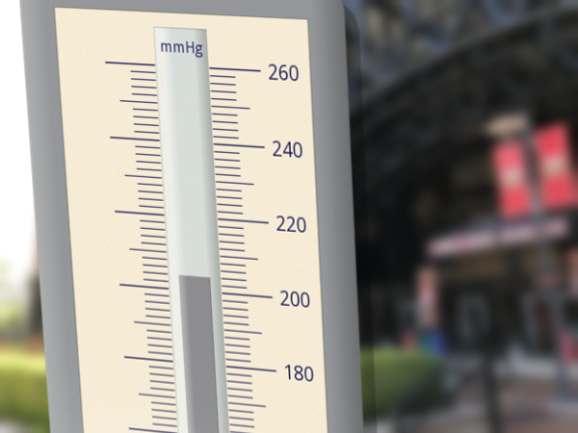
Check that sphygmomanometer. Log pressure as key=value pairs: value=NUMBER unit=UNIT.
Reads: value=204 unit=mmHg
